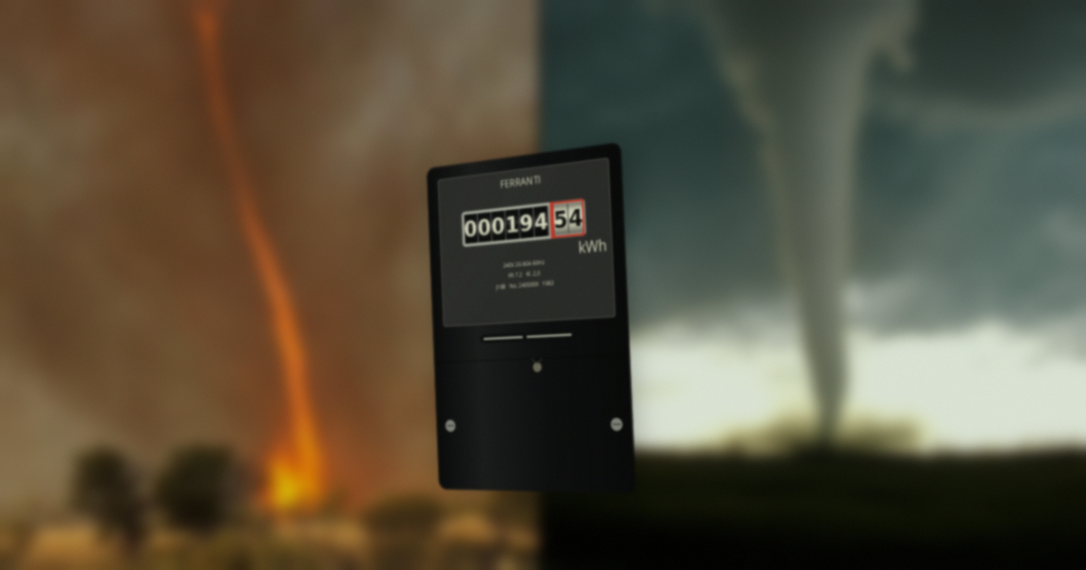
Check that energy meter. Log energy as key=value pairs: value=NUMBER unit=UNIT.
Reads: value=194.54 unit=kWh
